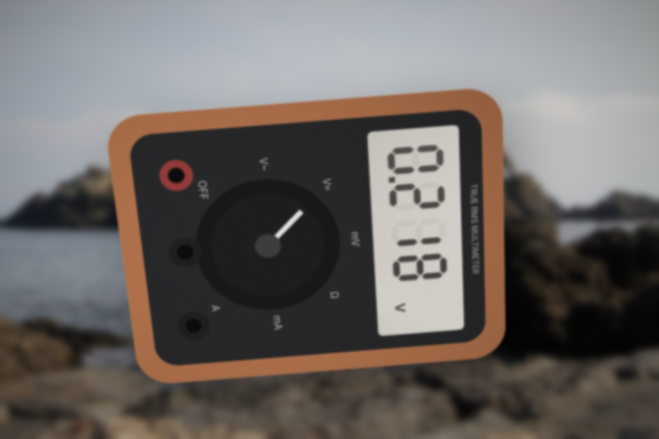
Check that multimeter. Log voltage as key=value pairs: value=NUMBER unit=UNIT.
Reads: value=0.218 unit=V
